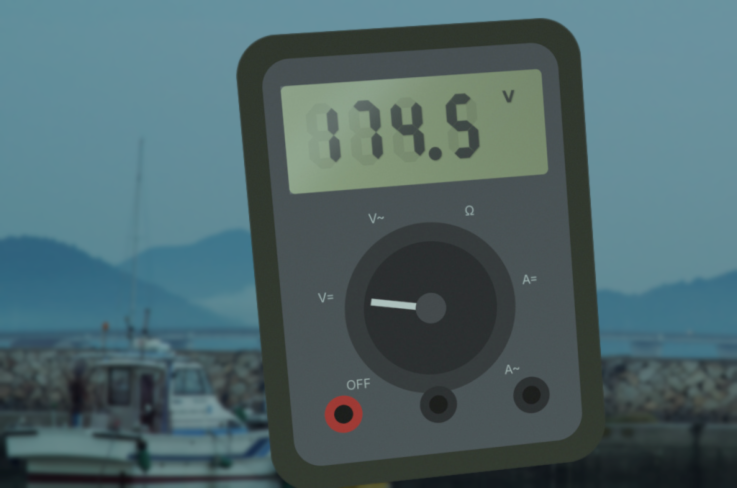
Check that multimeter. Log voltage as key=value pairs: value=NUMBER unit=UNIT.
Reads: value=174.5 unit=V
